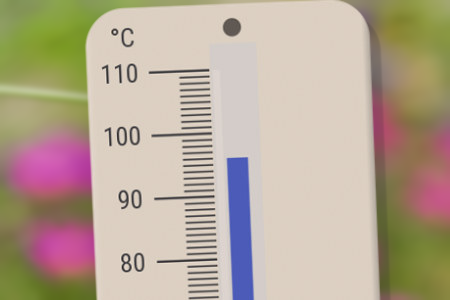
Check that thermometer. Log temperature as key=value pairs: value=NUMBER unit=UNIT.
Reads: value=96 unit=°C
